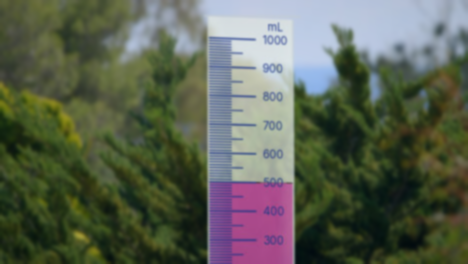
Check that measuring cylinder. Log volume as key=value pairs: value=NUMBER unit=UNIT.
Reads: value=500 unit=mL
